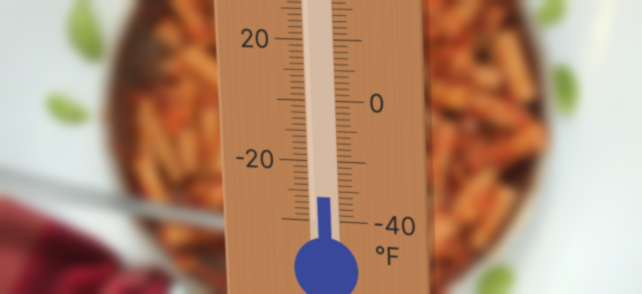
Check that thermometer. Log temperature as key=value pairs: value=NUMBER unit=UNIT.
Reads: value=-32 unit=°F
